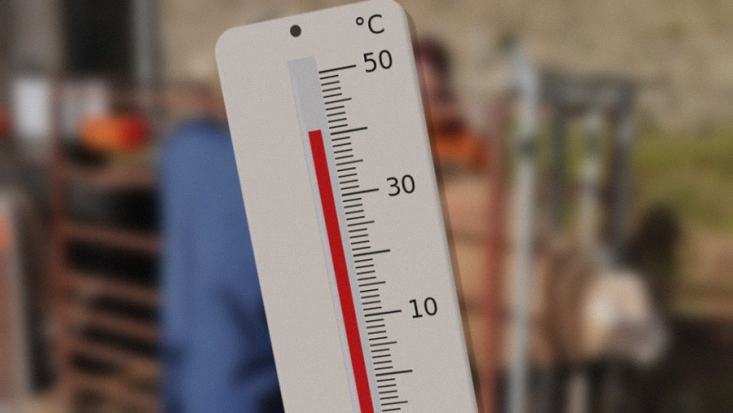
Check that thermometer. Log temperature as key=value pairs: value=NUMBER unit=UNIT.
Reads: value=41 unit=°C
